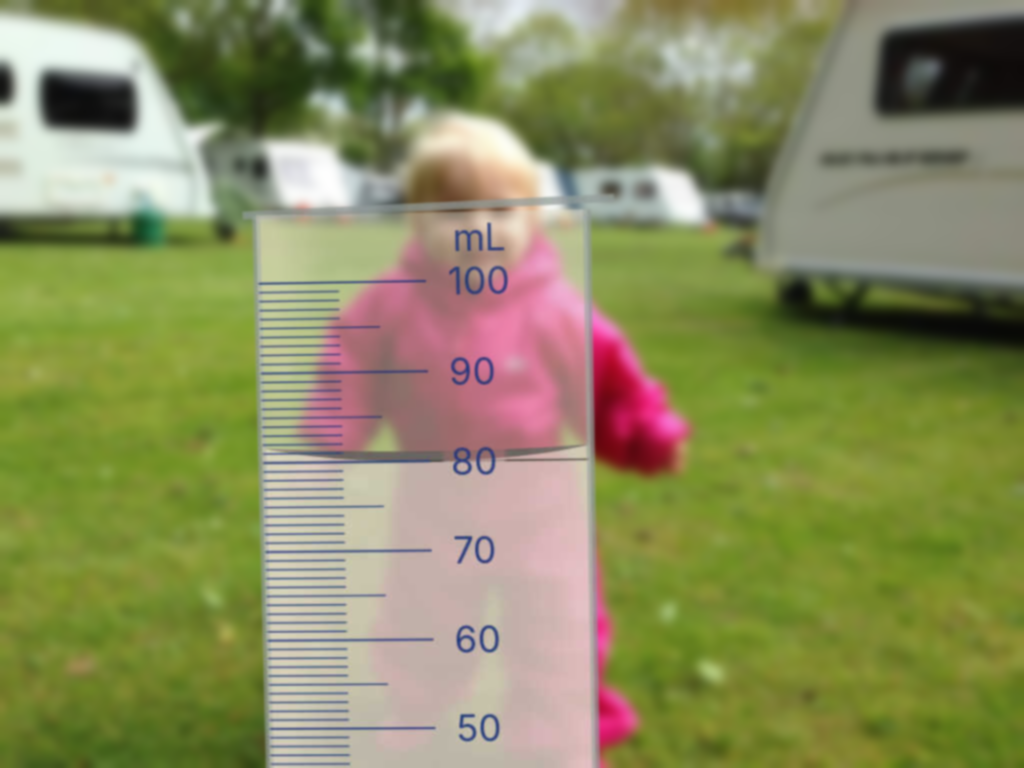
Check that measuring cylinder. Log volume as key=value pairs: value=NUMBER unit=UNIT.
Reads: value=80 unit=mL
